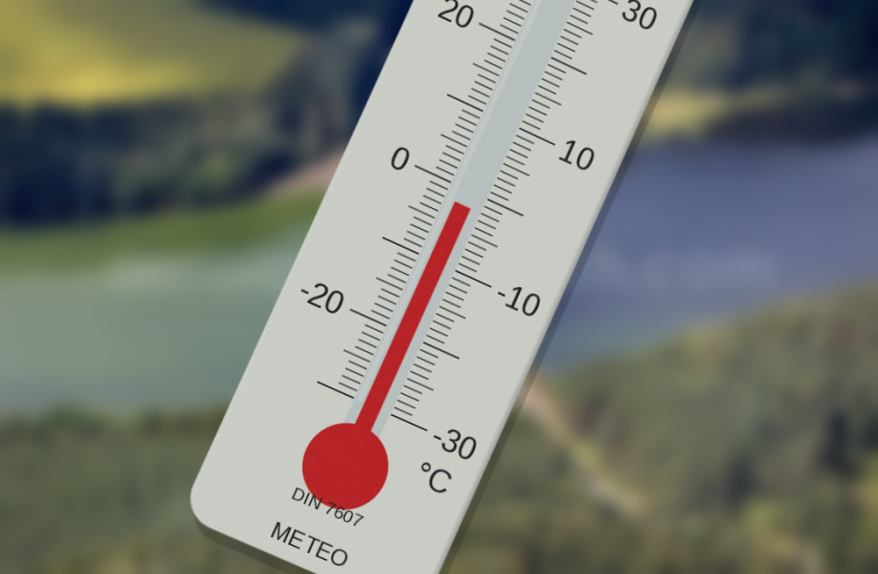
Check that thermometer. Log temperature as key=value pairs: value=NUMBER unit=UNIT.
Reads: value=-2 unit=°C
